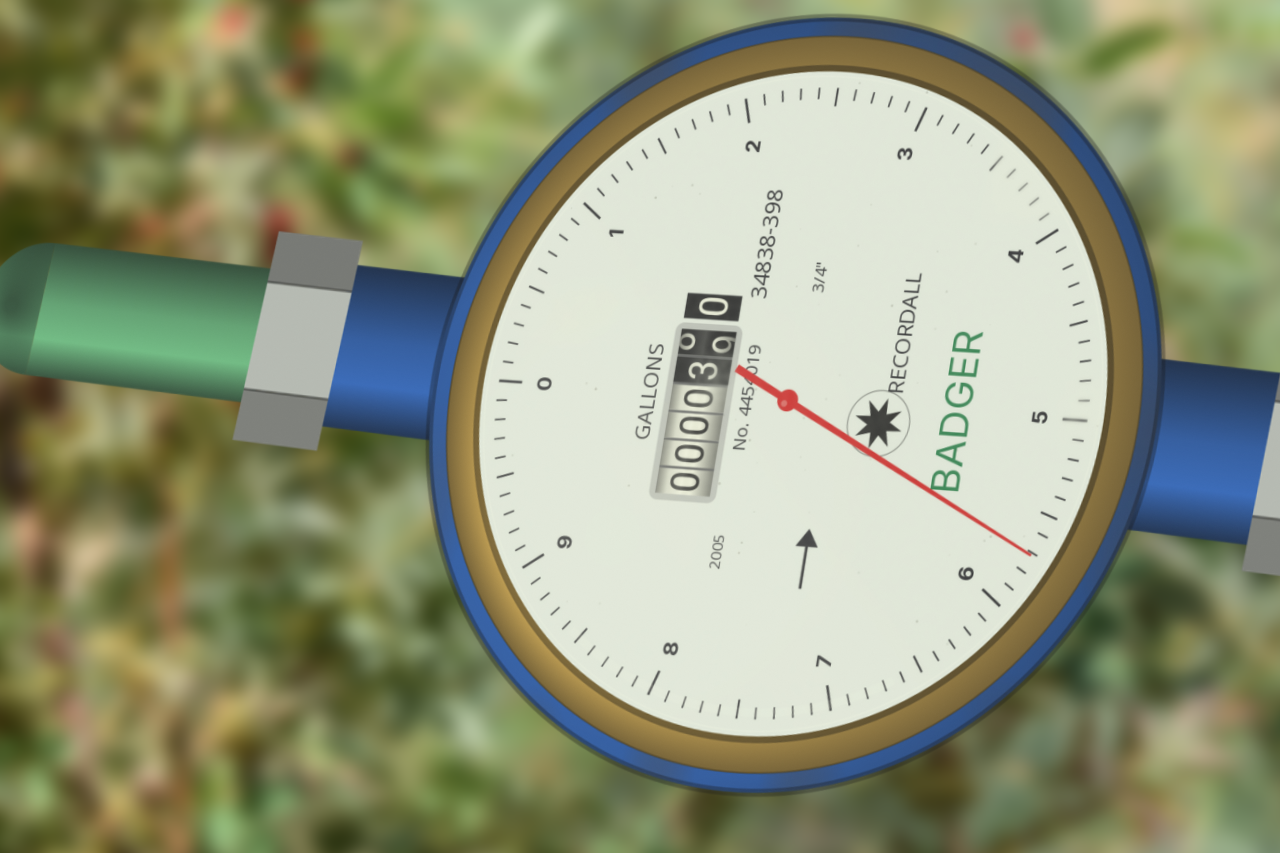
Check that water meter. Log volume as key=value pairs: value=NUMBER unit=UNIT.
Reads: value=385.7 unit=gal
